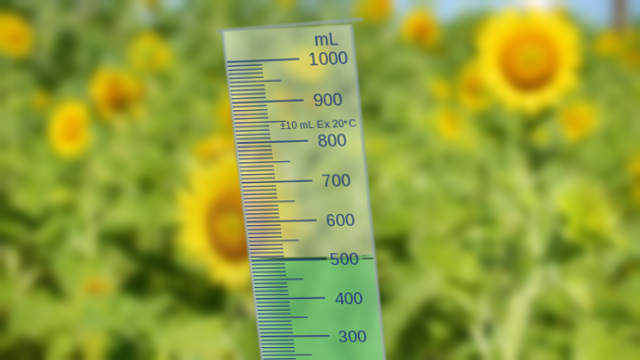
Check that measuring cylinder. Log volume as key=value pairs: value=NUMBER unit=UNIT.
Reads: value=500 unit=mL
